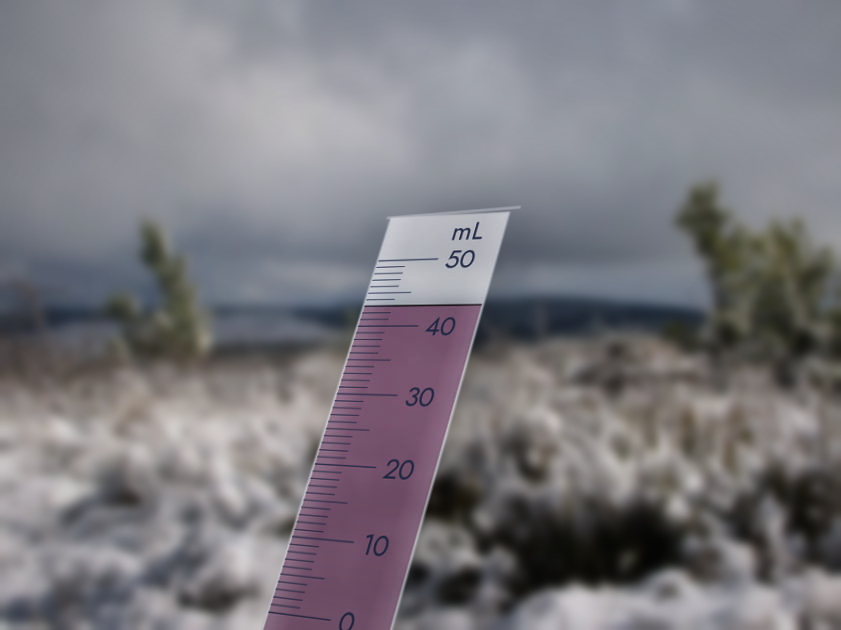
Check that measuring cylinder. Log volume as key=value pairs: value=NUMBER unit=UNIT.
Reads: value=43 unit=mL
